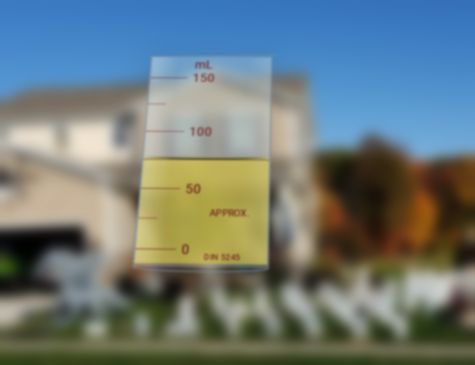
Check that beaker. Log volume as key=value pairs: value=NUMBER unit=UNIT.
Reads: value=75 unit=mL
